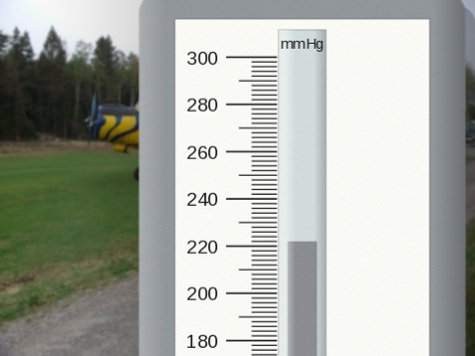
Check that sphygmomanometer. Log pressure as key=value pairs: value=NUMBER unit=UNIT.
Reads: value=222 unit=mmHg
